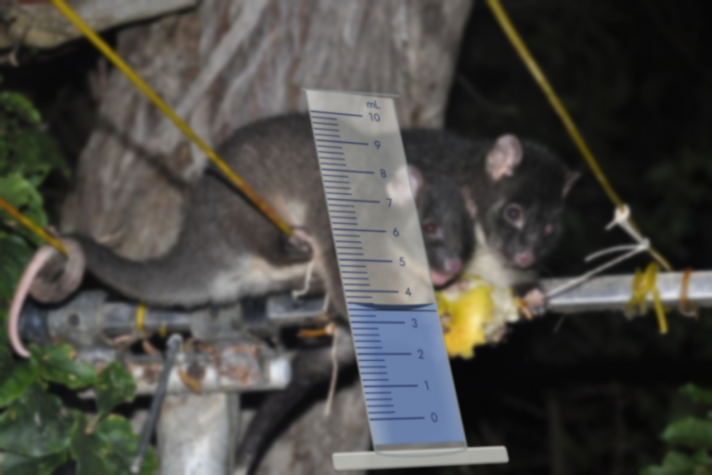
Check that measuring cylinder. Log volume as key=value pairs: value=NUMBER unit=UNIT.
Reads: value=3.4 unit=mL
